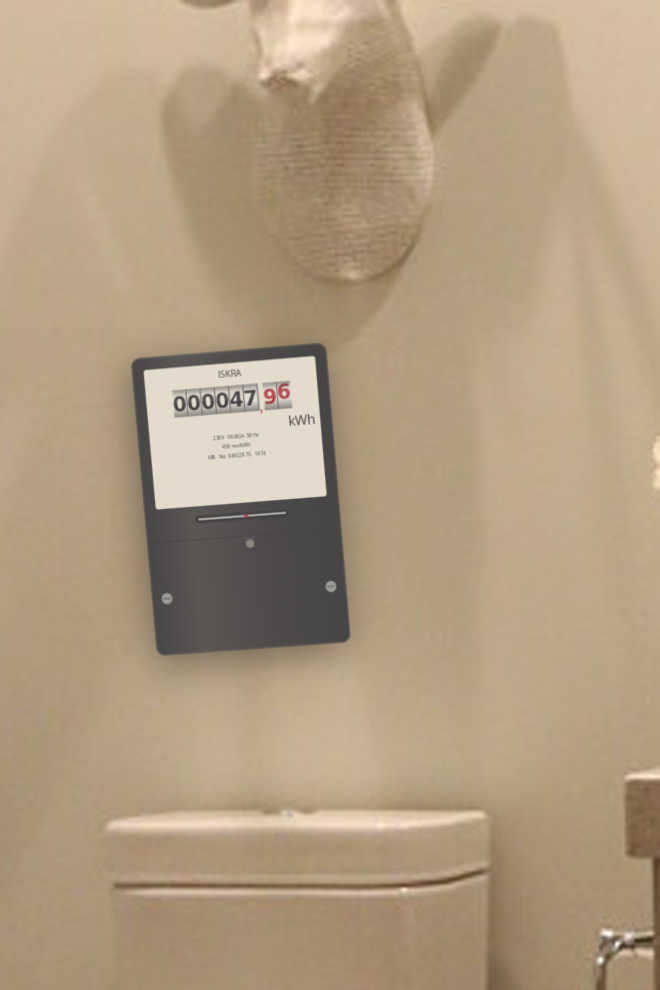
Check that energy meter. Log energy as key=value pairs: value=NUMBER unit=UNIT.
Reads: value=47.96 unit=kWh
